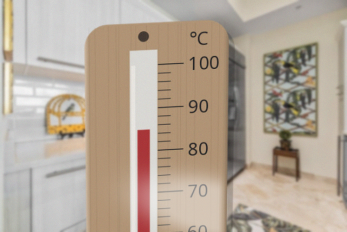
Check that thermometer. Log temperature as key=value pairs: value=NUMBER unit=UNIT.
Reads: value=85 unit=°C
